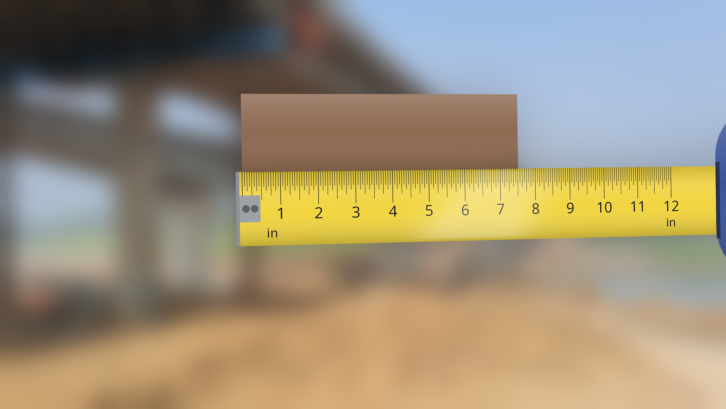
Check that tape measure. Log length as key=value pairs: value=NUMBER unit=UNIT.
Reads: value=7.5 unit=in
